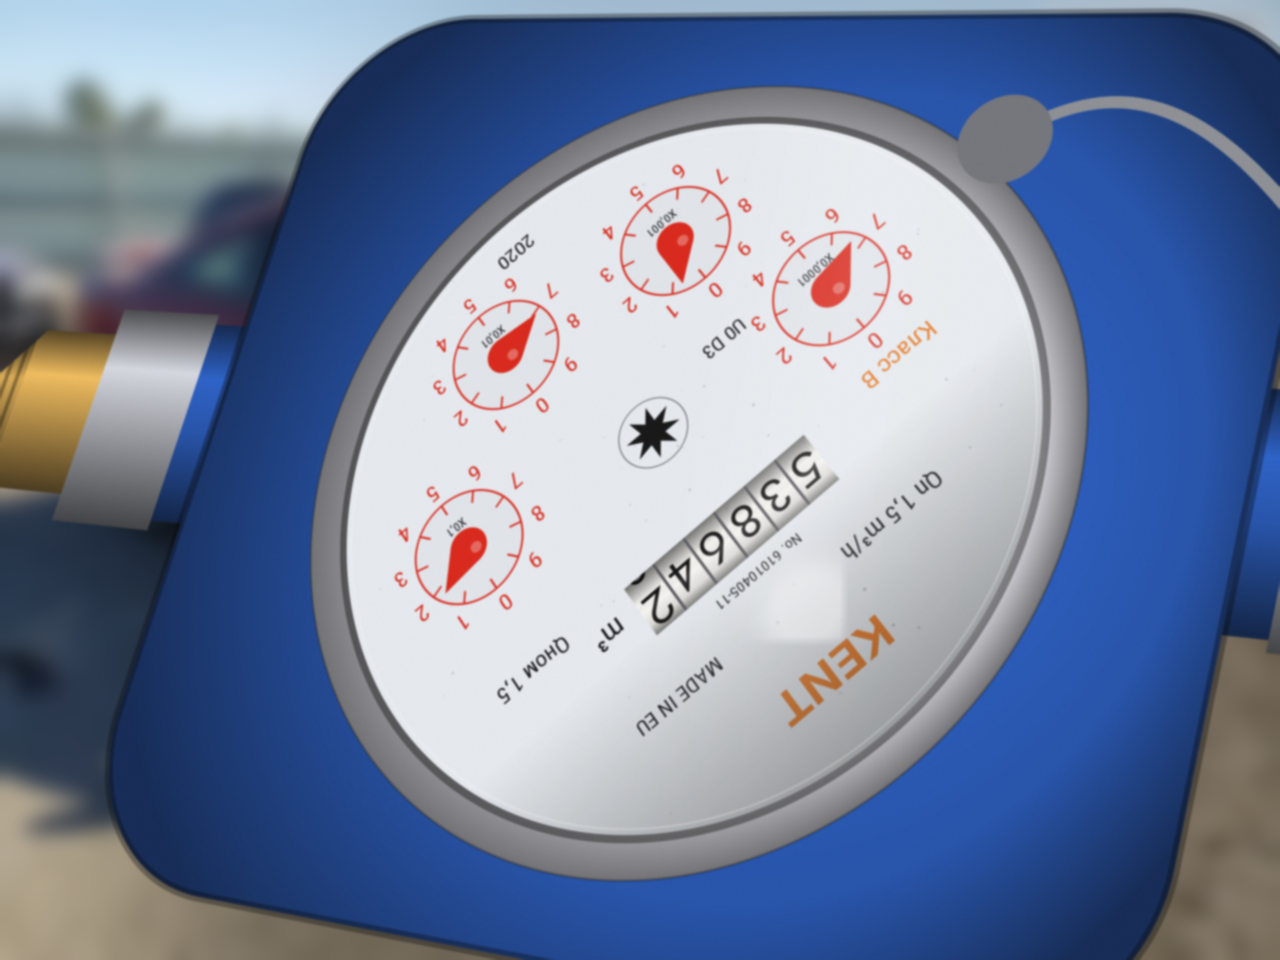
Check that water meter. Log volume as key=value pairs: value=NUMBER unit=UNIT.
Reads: value=538642.1706 unit=m³
